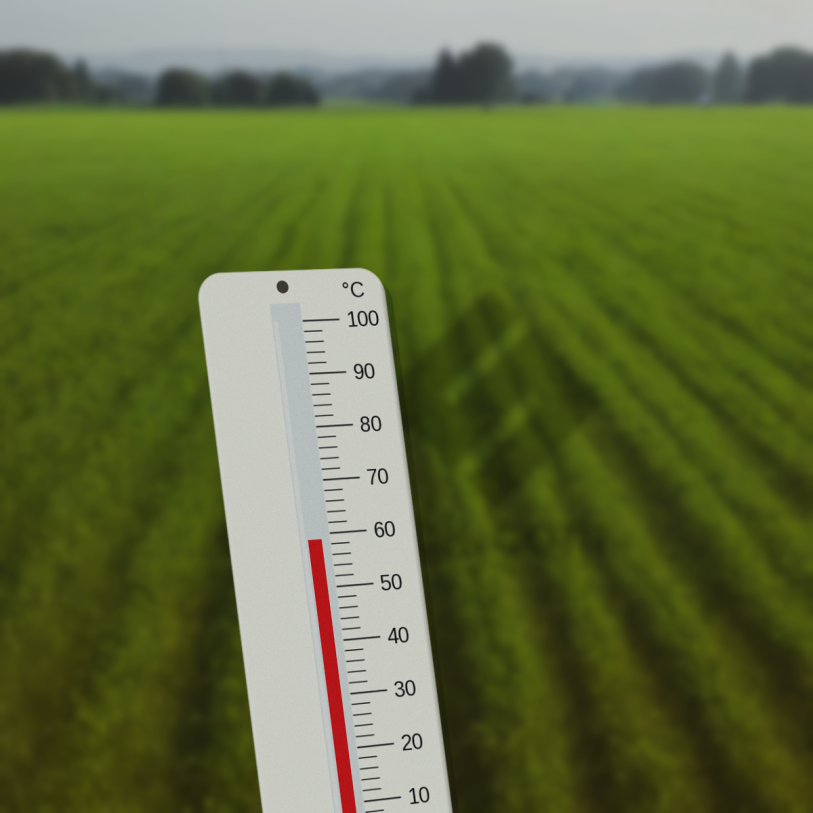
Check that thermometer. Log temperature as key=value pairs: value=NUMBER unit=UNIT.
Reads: value=59 unit=°C
